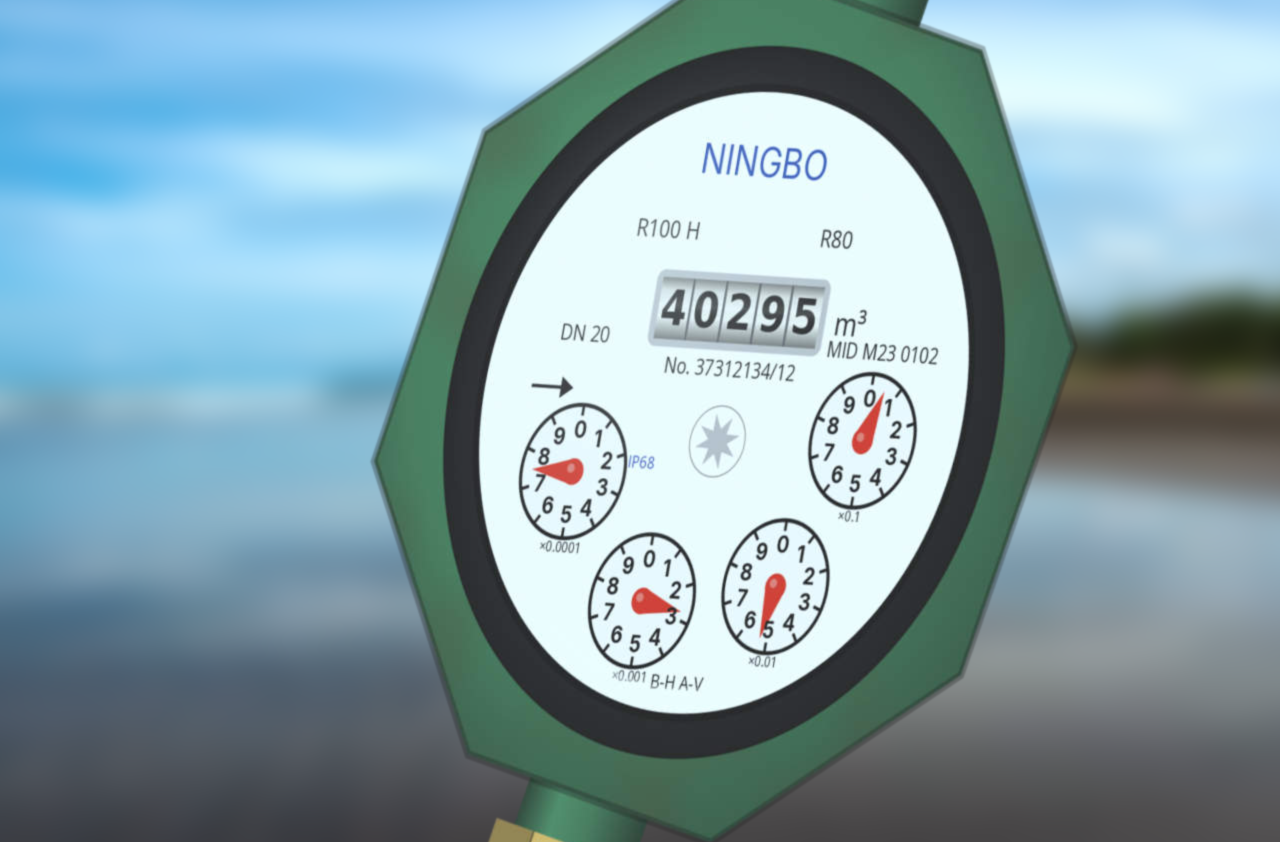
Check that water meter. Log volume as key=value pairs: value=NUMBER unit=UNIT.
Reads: value=40295.0527 unit=m³
